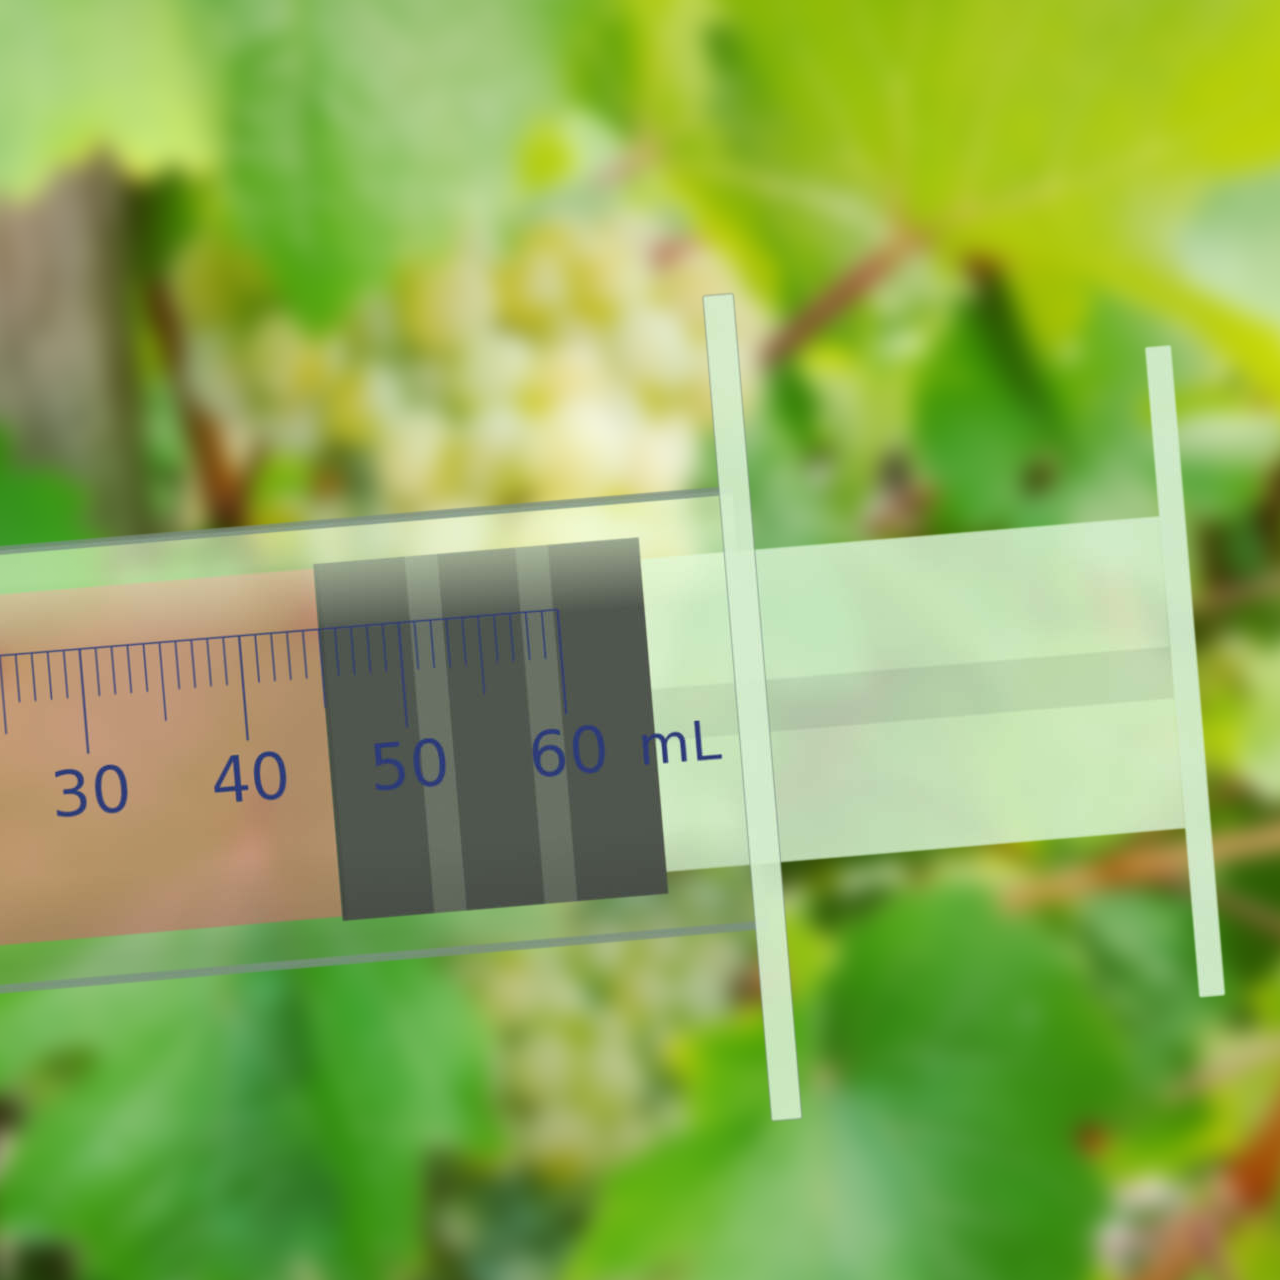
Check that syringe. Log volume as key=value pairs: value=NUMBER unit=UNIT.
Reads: value=45 unit=mL
